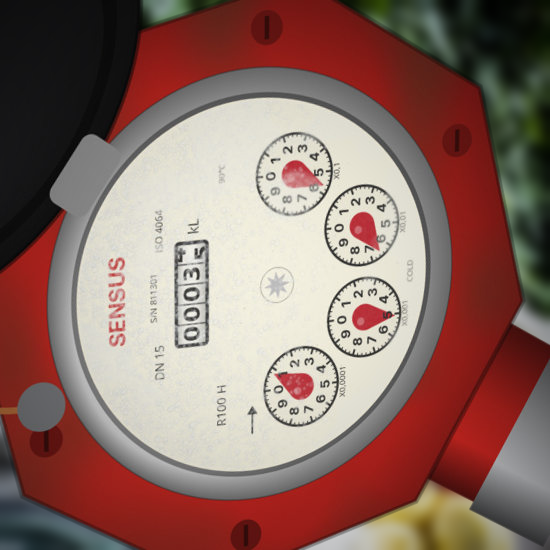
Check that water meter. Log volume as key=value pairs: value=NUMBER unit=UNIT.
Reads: value=34.5650 unit=kL
